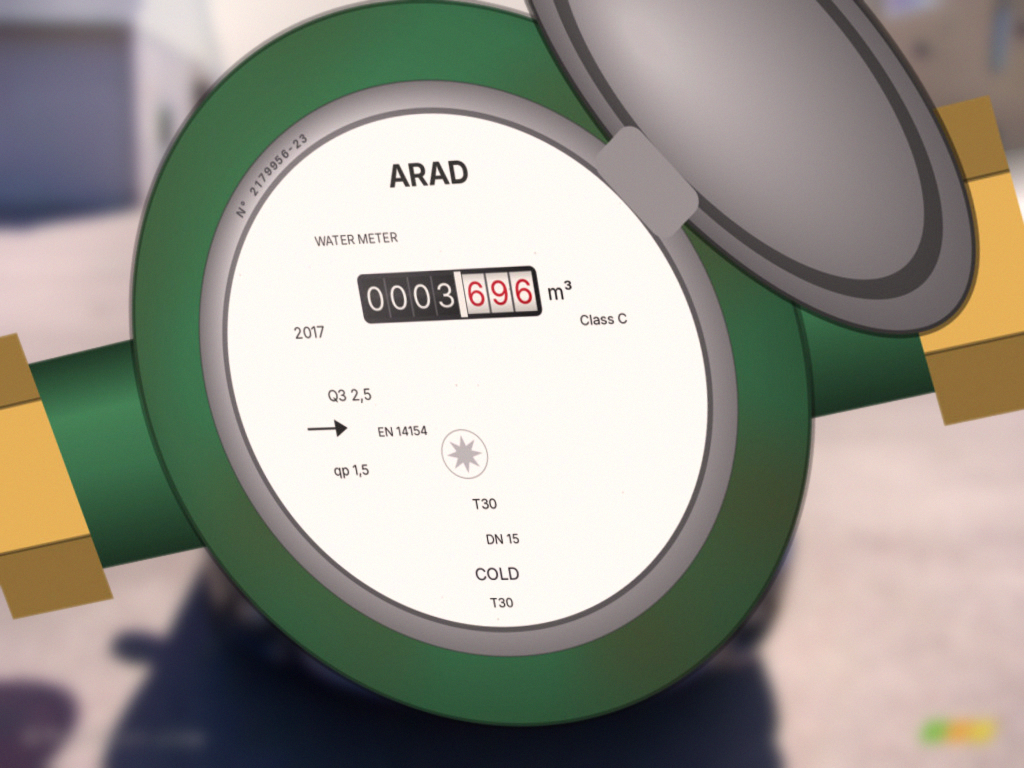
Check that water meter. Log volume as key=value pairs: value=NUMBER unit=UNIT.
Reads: value=3.696 unit=m³
